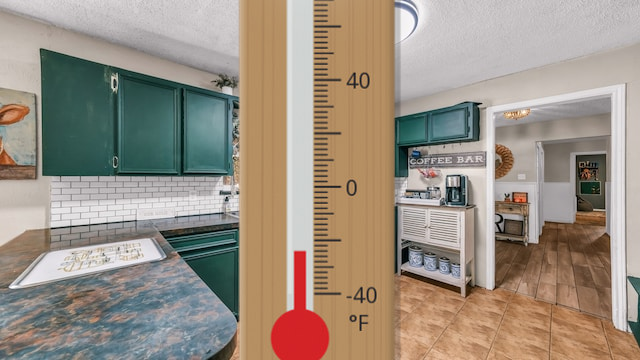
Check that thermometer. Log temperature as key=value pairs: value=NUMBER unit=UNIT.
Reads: value=-24 unit=°F
